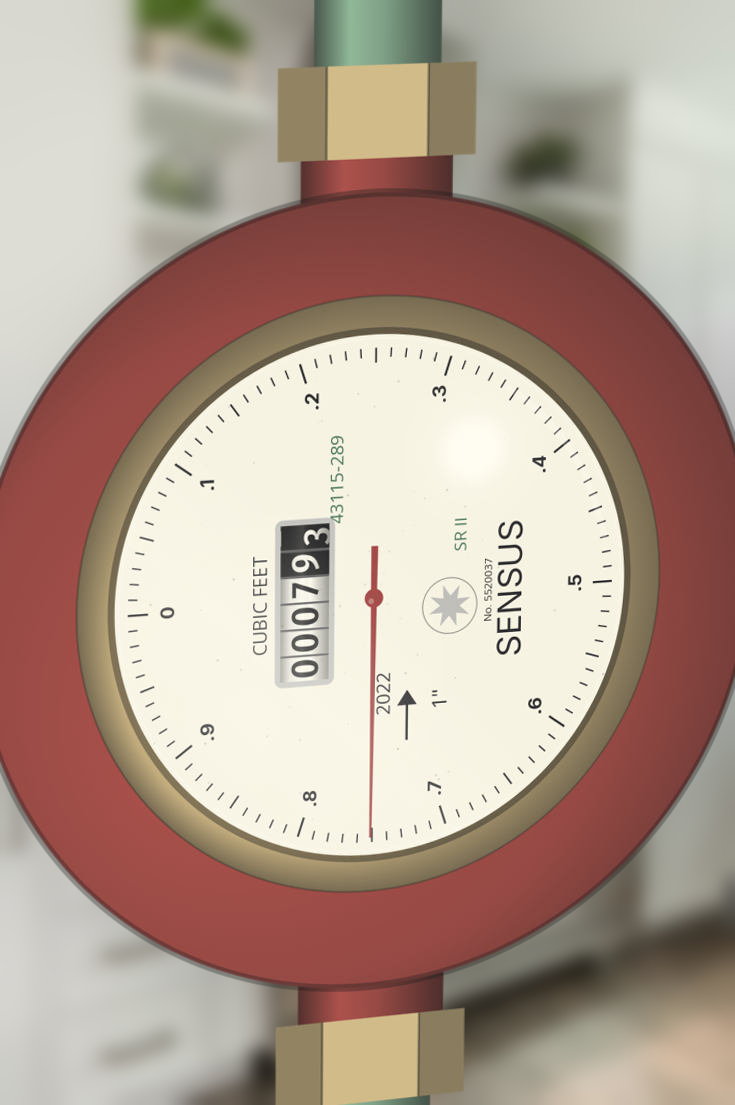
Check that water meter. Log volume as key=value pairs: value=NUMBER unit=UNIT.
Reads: value=792.75 unit=ft³
